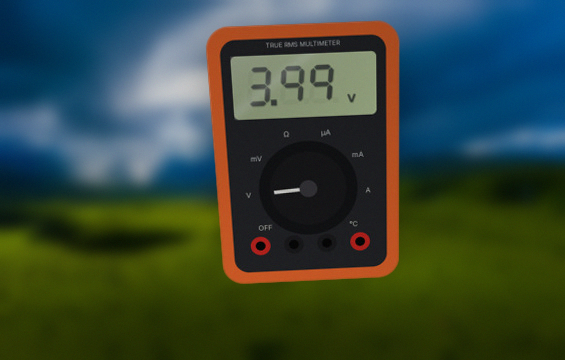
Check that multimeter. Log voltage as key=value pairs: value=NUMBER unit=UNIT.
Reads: value=3.99 unit=V
